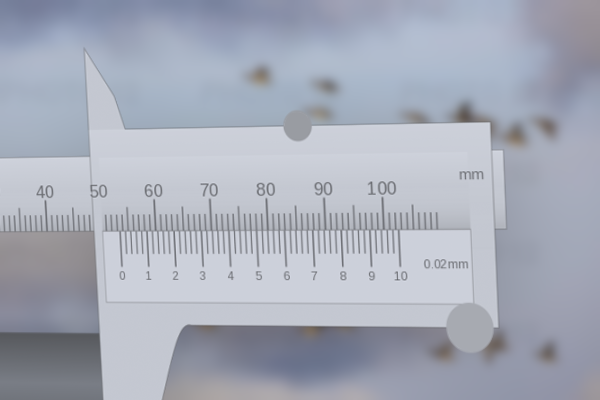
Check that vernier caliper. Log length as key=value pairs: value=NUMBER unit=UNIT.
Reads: value=53.5 unit=mm
